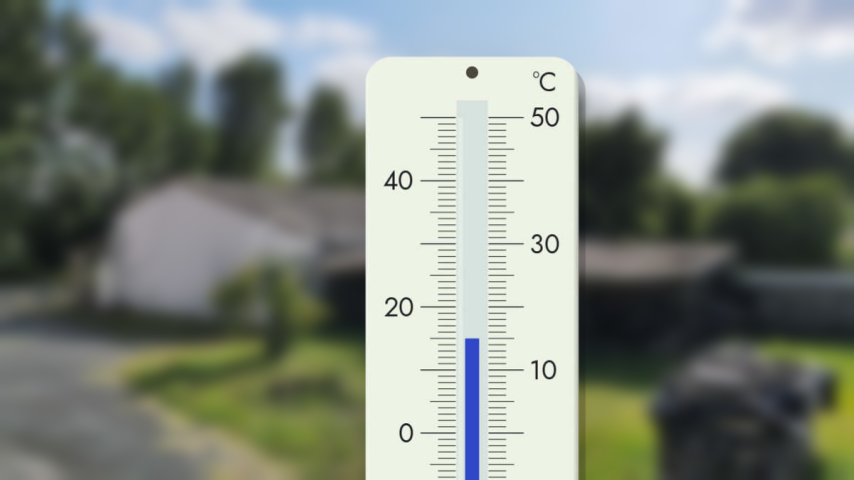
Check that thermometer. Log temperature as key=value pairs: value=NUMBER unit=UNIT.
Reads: value=15 unit=°C
